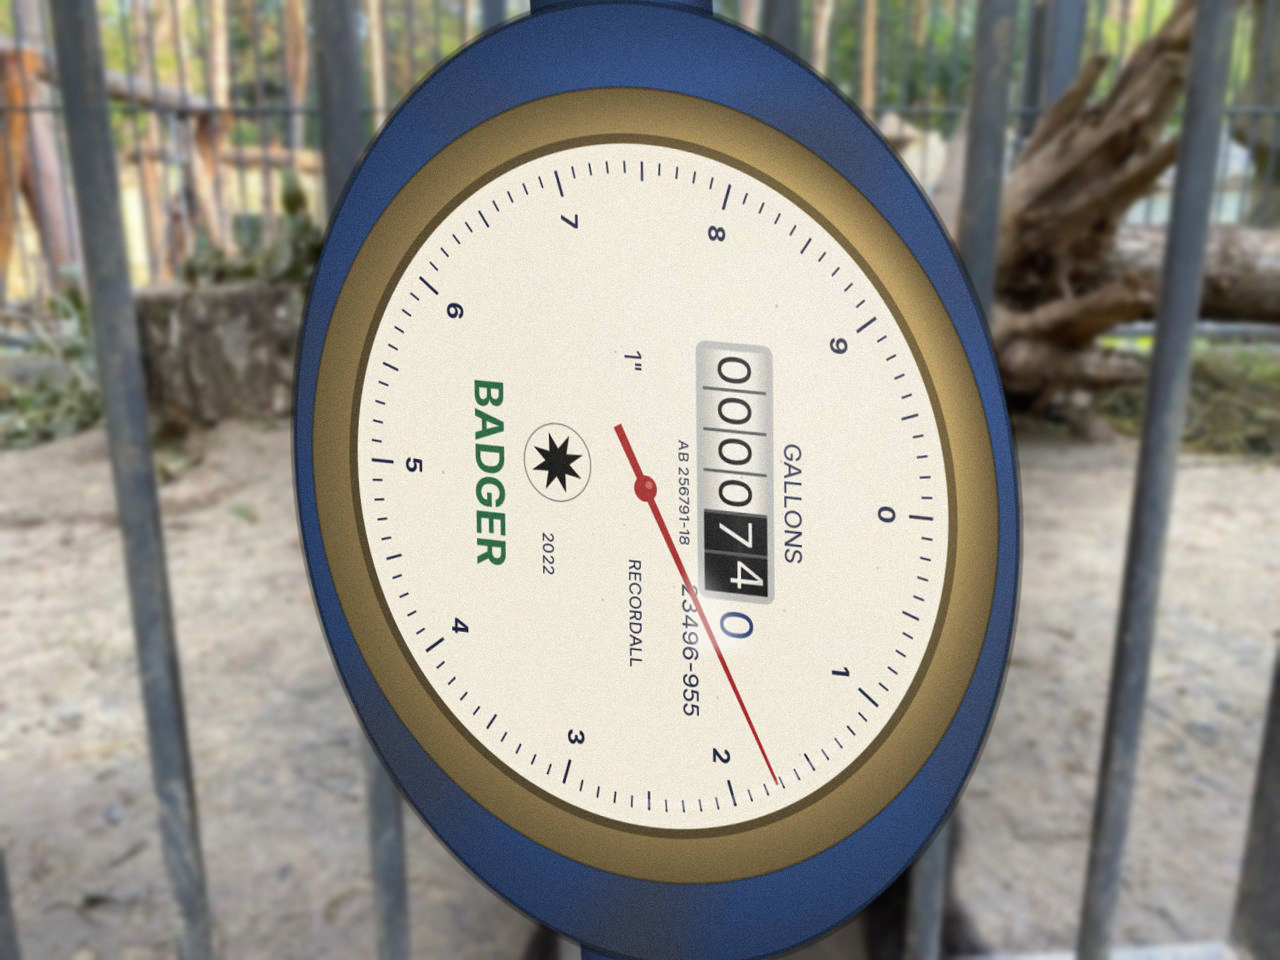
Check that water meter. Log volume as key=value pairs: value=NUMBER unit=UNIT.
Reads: value=741.7 unit=gal
